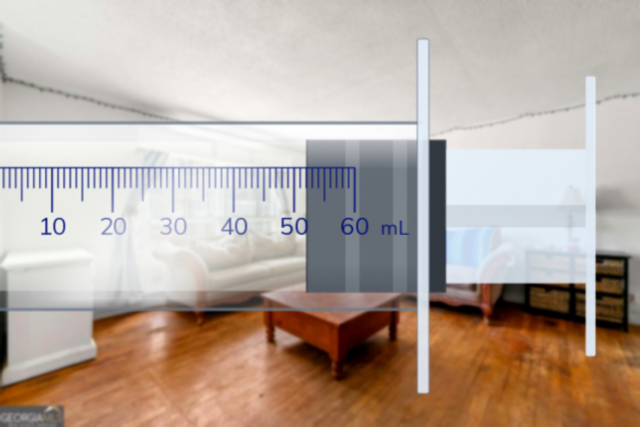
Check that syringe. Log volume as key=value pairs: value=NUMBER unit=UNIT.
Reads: value=52 unit=mL
